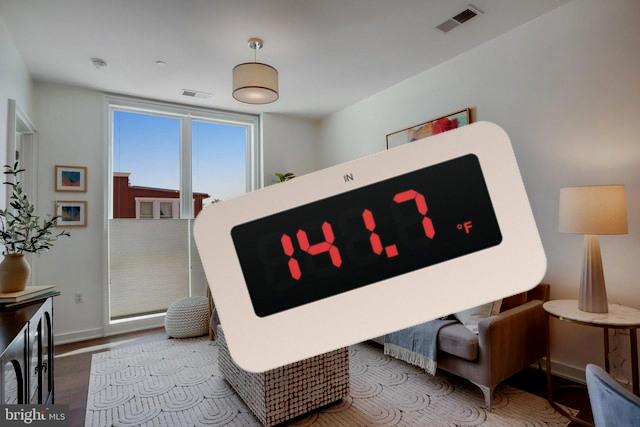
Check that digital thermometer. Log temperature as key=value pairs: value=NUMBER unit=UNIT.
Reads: value=141.7 unit=°F
